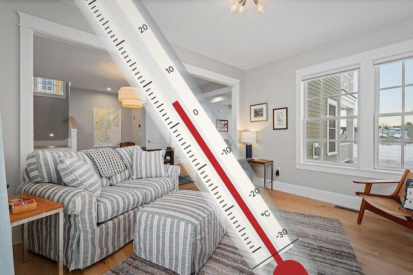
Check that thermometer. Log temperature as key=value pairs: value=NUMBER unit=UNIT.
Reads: value=4 unit=°C
